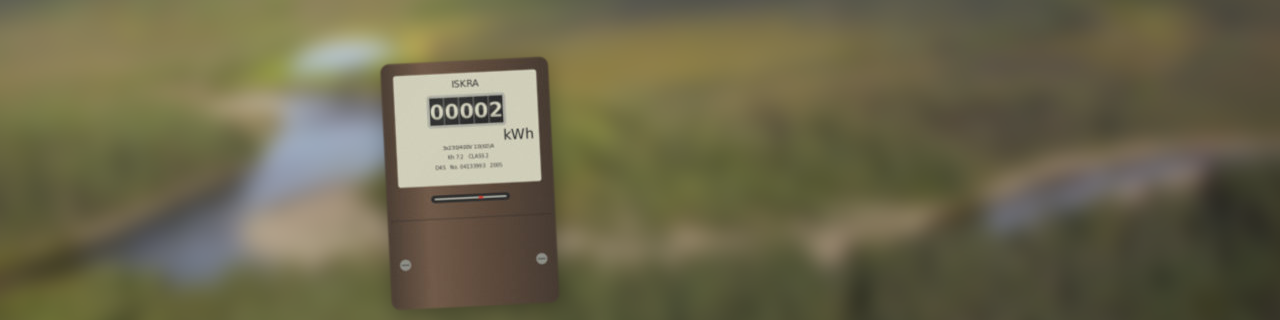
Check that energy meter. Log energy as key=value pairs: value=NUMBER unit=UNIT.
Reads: value=2 unit=kWh
